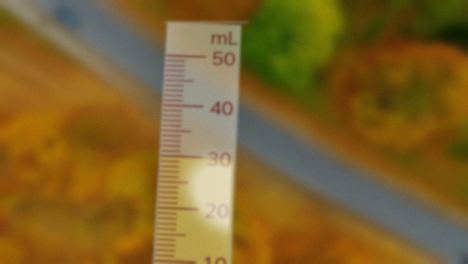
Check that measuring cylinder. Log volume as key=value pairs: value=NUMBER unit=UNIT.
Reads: value=30 unit=mL
